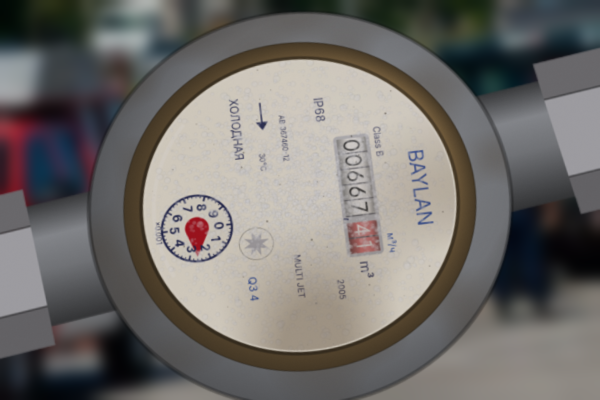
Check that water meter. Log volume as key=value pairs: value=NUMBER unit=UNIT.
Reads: value=667.412 unit=m³
